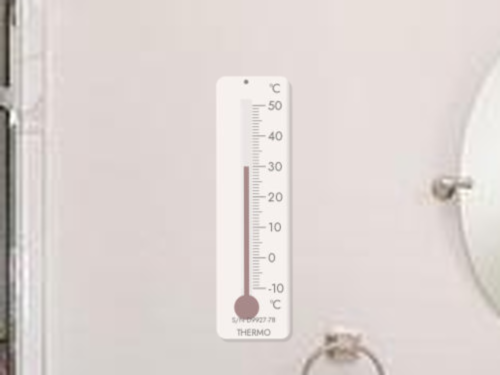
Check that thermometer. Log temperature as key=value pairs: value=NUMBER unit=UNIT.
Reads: value=30 unit=°C
